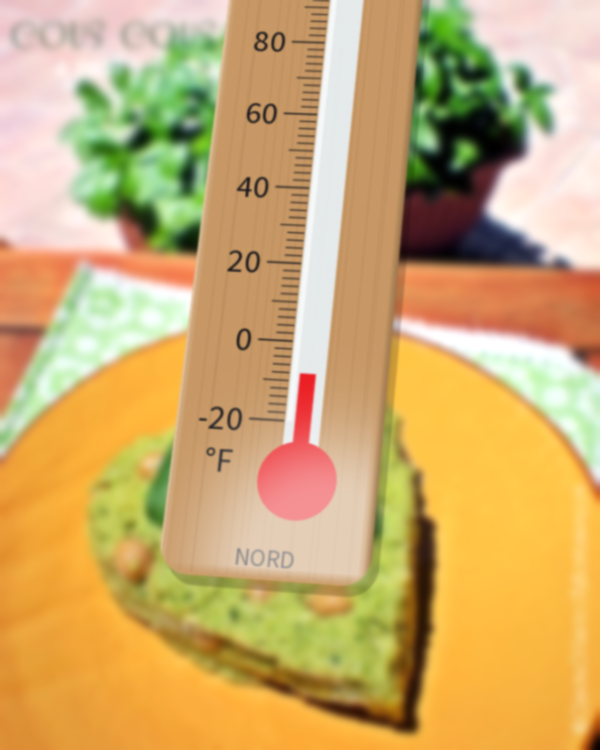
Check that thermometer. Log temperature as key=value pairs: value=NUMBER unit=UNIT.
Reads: value=-8 unit=°F
